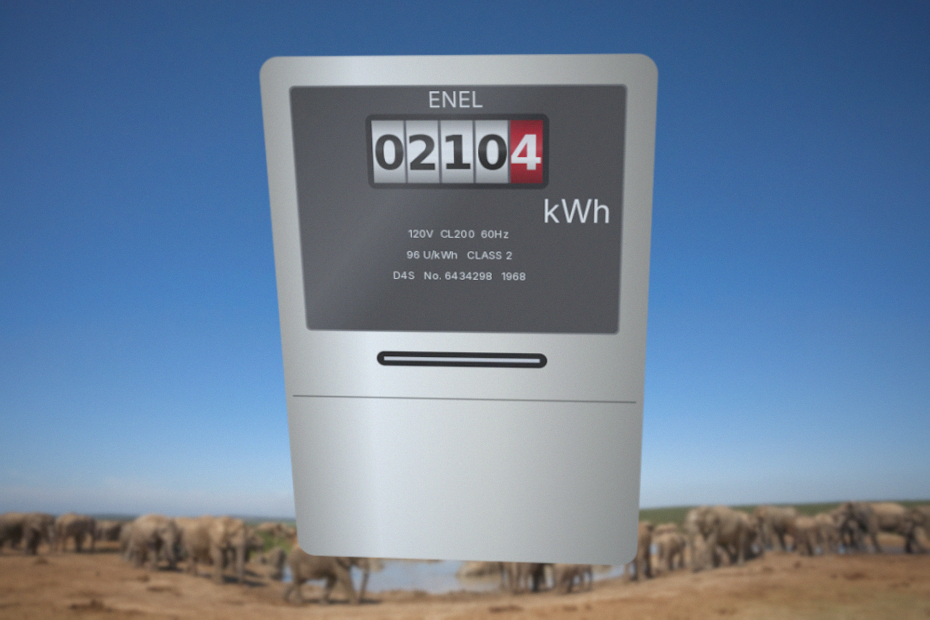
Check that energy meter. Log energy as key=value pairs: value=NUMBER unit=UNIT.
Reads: value=210.4 unit=kWh
